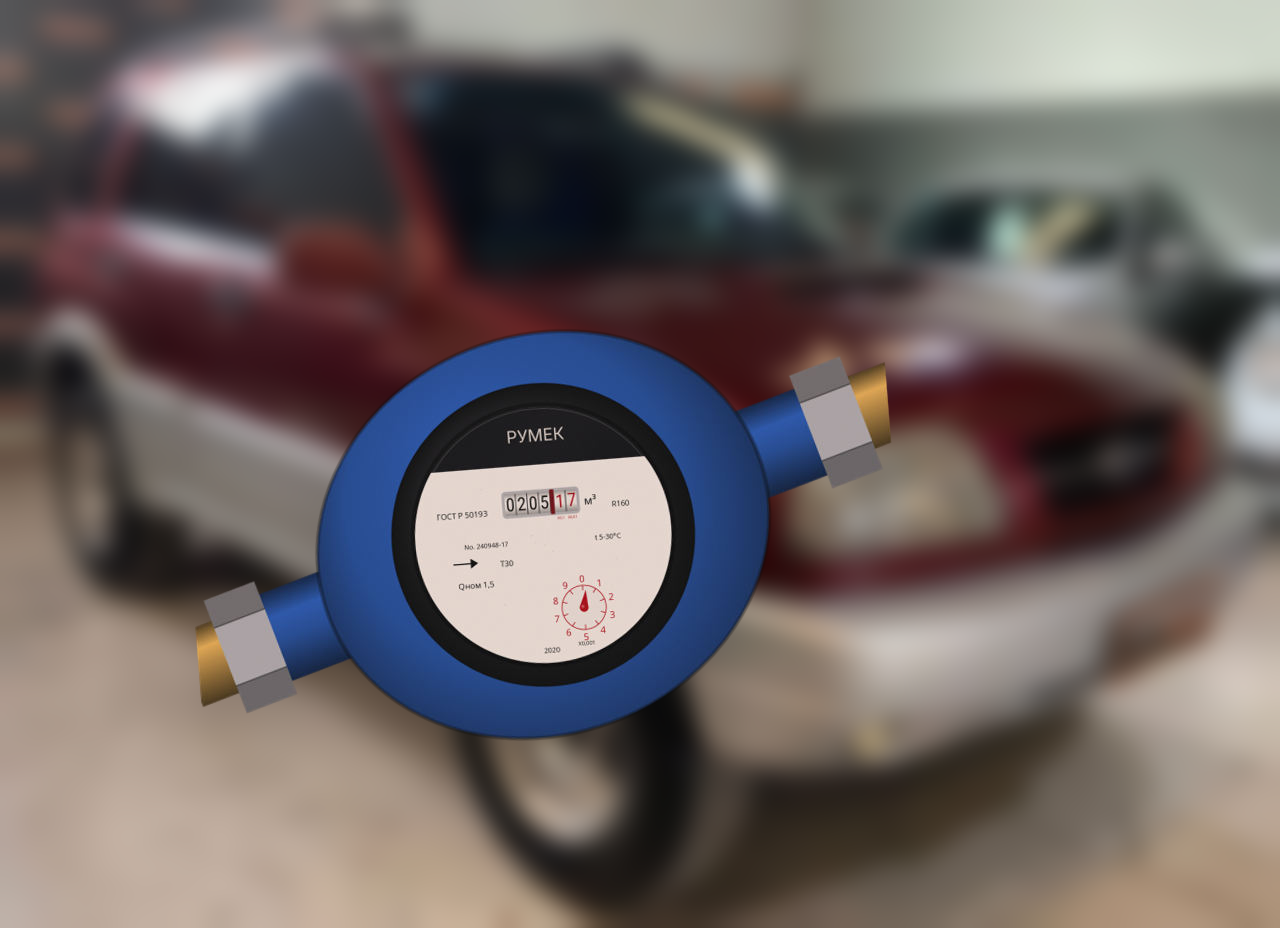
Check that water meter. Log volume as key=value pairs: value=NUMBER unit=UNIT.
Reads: value=205.170 unit=m³
